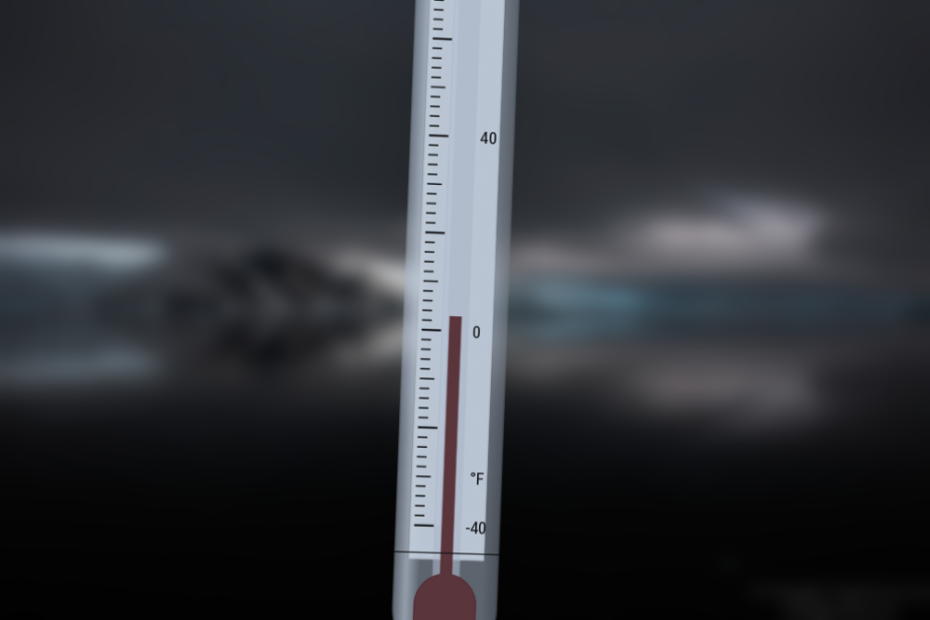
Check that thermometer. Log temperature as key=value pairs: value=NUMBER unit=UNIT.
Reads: value=3 unit=°F
